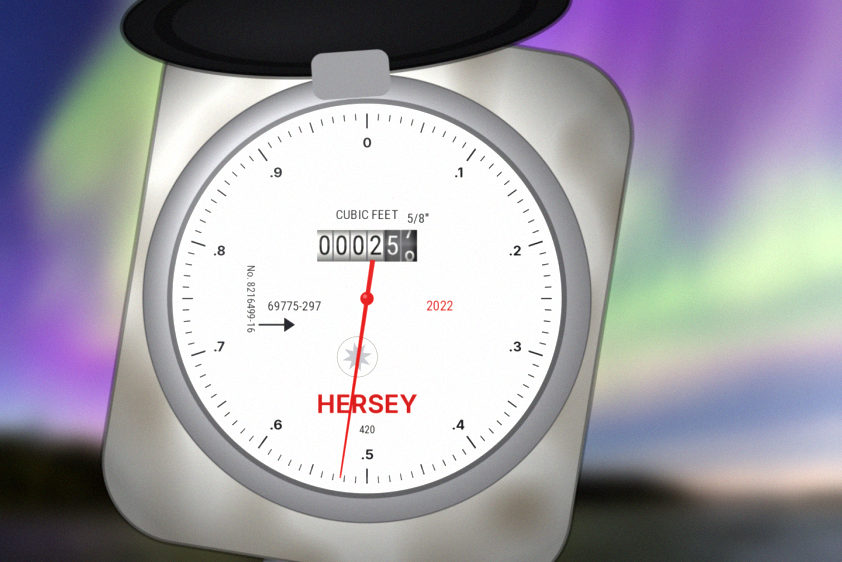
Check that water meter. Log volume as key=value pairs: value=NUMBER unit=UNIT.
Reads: value=257.52 unit=ft³
